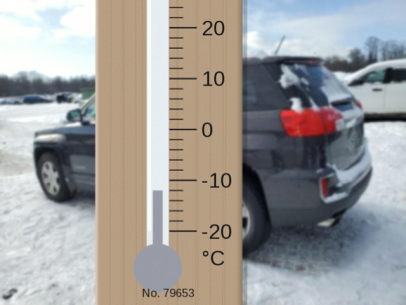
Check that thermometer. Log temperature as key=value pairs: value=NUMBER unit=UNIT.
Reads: value=-12 unit=°C
